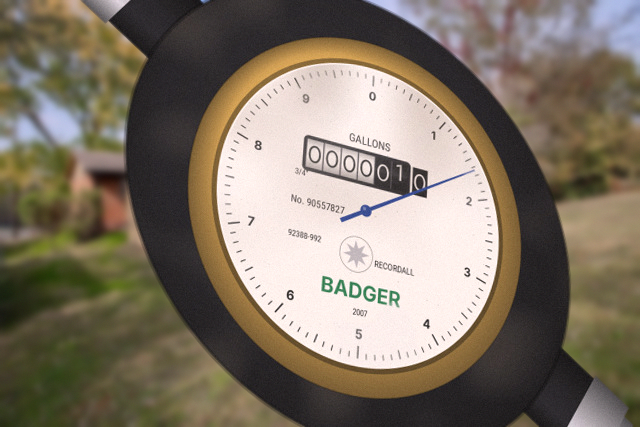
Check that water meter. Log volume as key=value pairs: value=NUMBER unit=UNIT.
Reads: value=11.6 unit=gal
